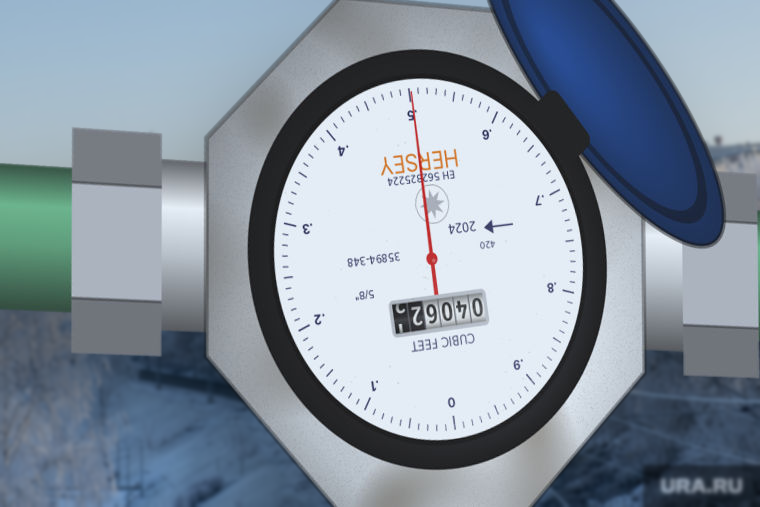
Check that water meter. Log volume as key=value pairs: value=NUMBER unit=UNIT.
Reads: value=40621.50 unit=ft³
